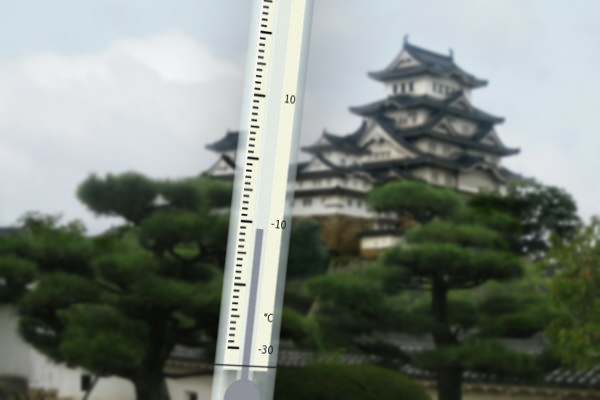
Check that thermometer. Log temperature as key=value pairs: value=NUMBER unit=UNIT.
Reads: value=-11 unit=°C
